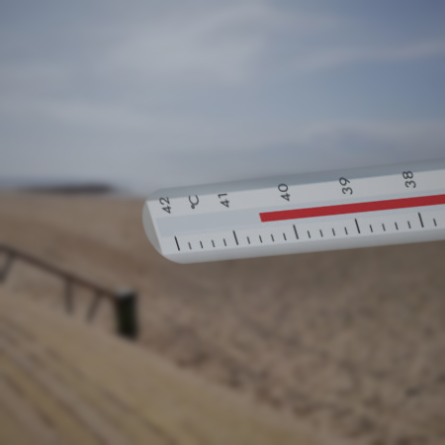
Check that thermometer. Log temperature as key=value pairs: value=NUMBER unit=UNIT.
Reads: value=40.5 unit=°C
